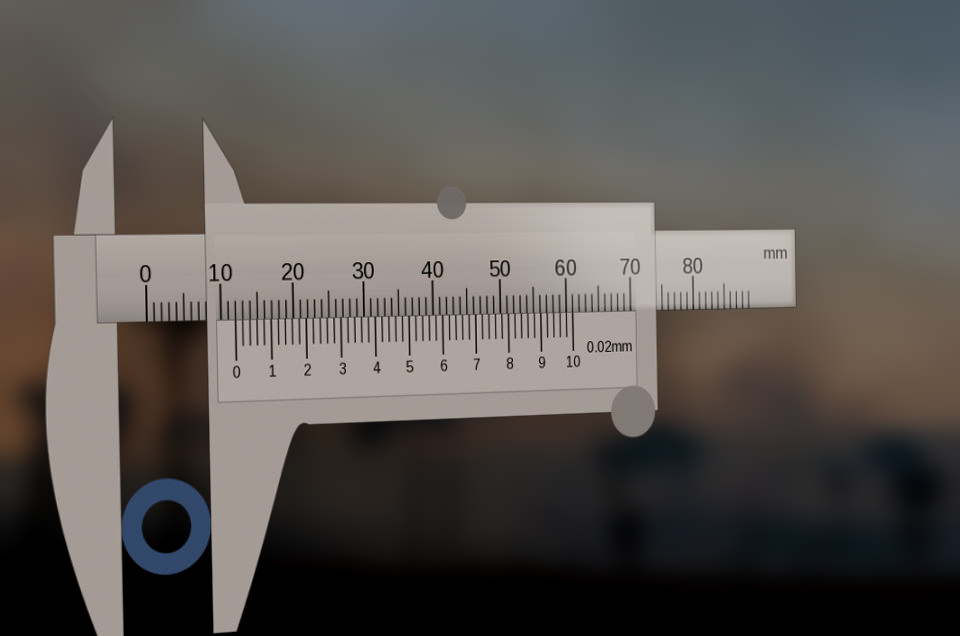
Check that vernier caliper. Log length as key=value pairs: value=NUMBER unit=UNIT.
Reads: value=12.0 unit=mm
